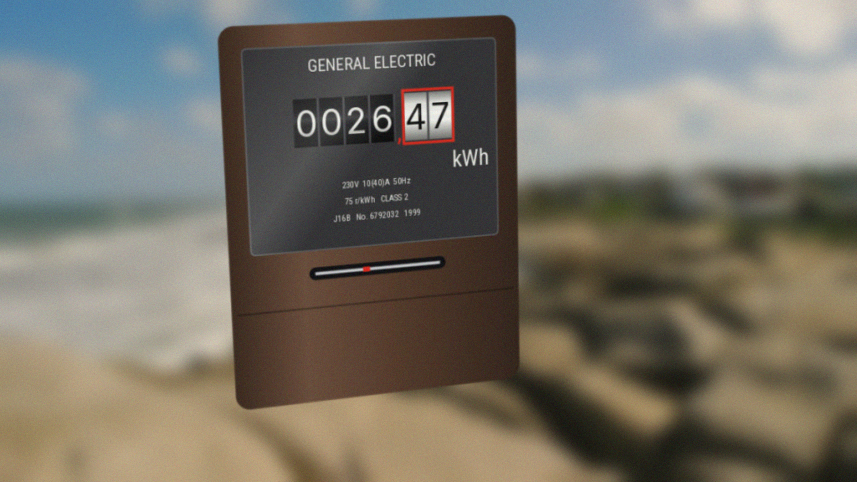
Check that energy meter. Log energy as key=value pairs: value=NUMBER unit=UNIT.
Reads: value=26.47 unit=kWh
